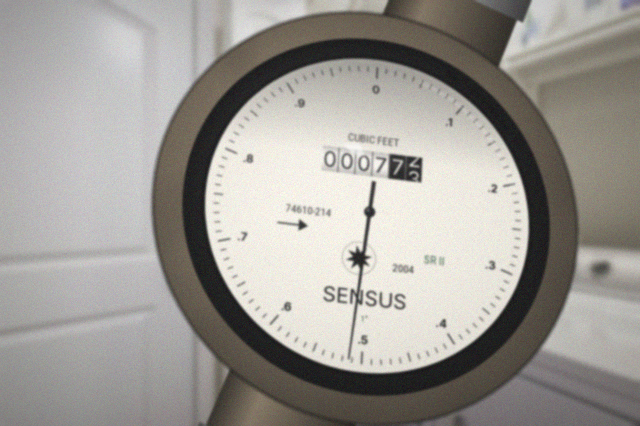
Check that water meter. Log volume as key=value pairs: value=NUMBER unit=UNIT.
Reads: value=772.51 unit=ft³
